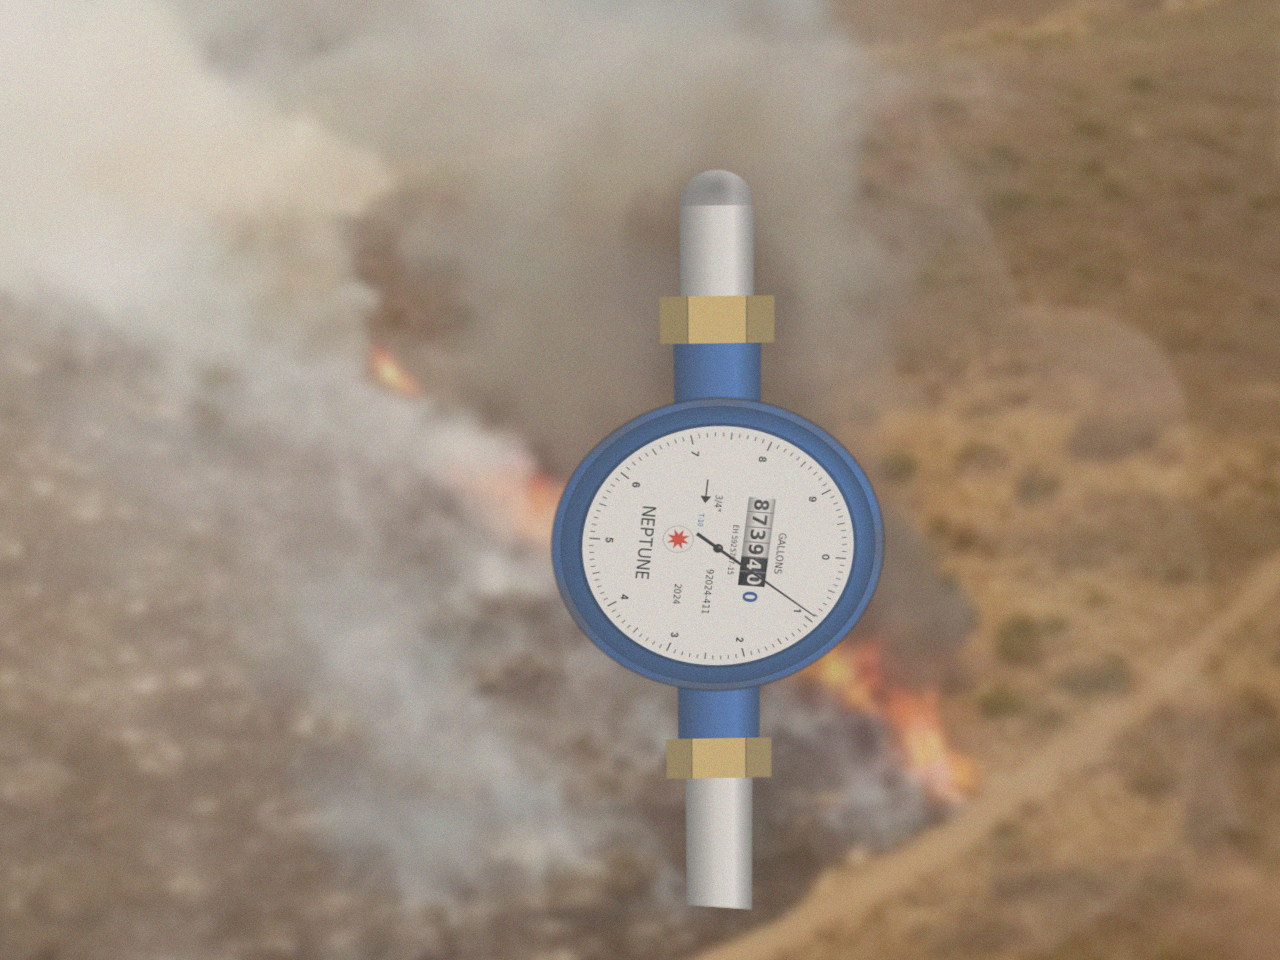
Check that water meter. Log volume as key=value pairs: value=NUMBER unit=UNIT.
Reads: value=8739400.9 unit=gal
